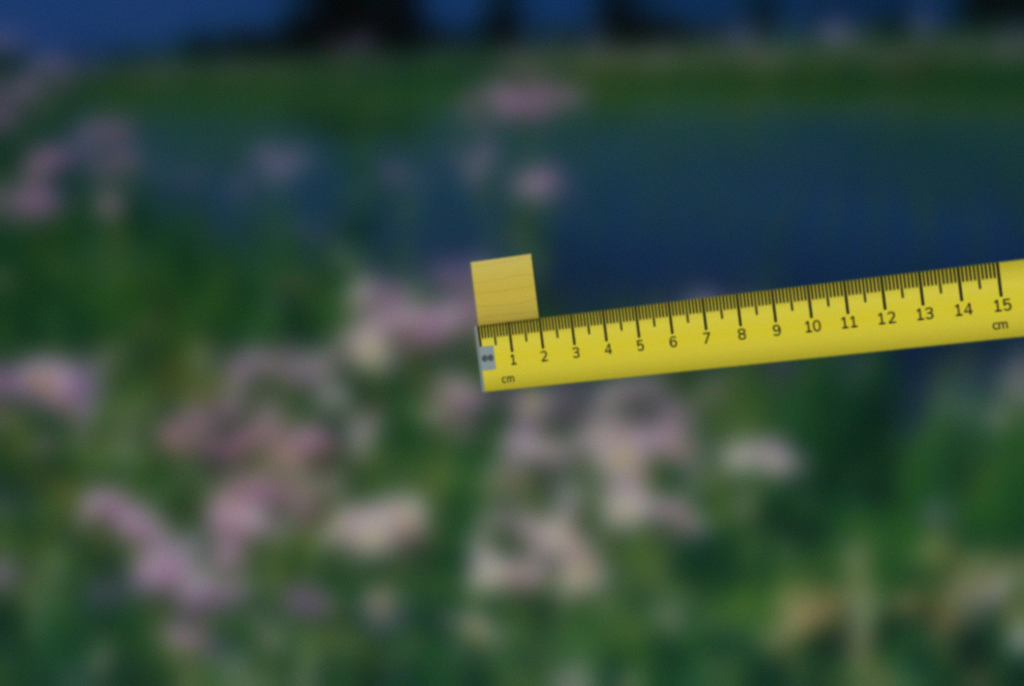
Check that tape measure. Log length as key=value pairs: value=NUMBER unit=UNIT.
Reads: value=2 unit=cm
